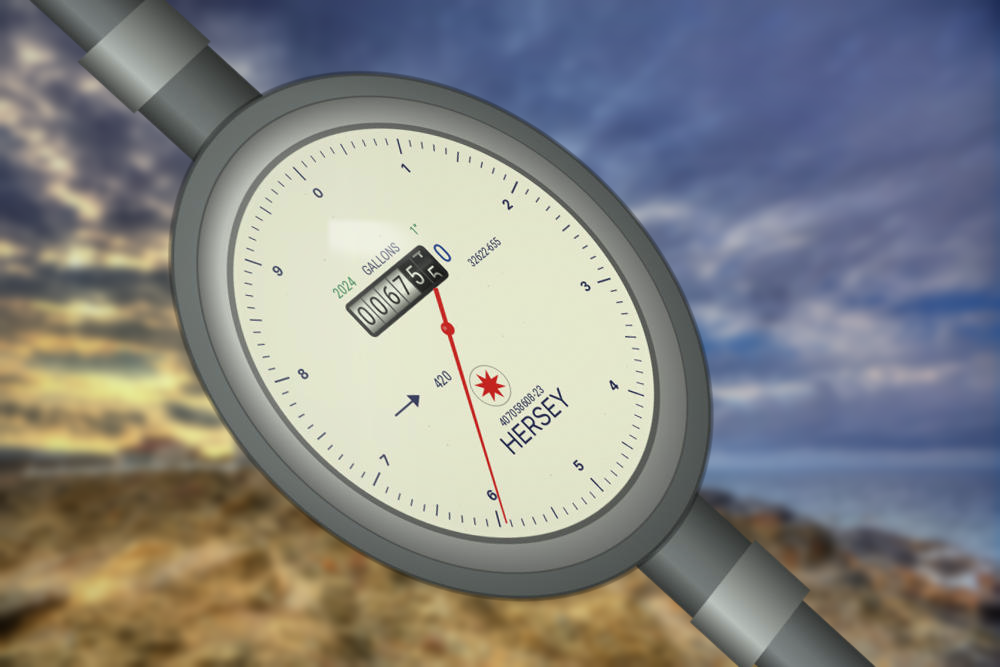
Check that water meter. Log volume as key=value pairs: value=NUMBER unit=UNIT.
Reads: value=67545.9 unit=gal
